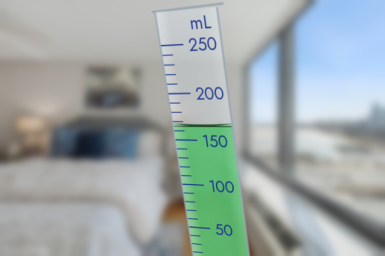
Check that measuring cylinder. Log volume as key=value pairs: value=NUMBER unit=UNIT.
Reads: value=165 unit=mL
